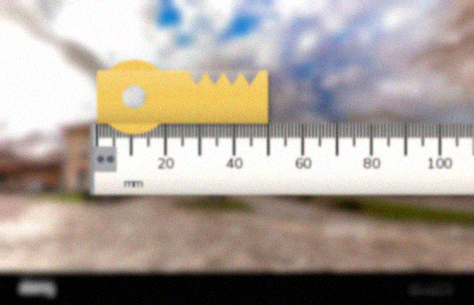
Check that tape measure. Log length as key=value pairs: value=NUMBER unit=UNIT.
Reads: value=50 unit=mm
